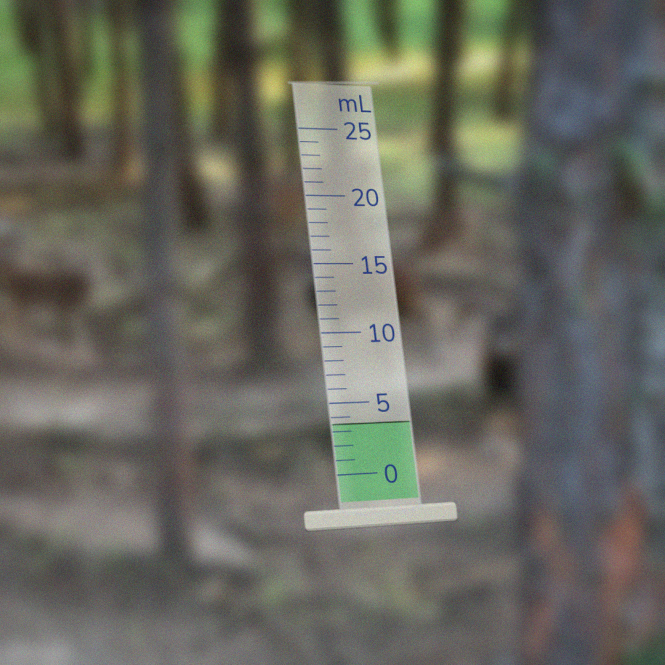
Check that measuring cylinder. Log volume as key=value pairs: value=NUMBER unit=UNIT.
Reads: value=3.5 unit=mL
